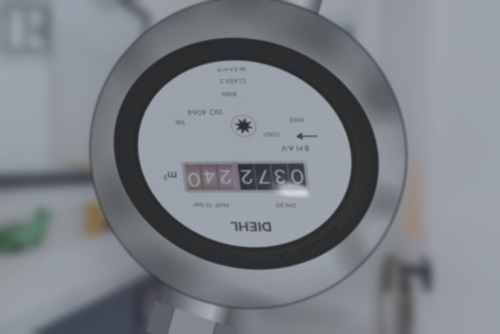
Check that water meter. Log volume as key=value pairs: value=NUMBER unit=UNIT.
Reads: value=372.240 unit=m³
